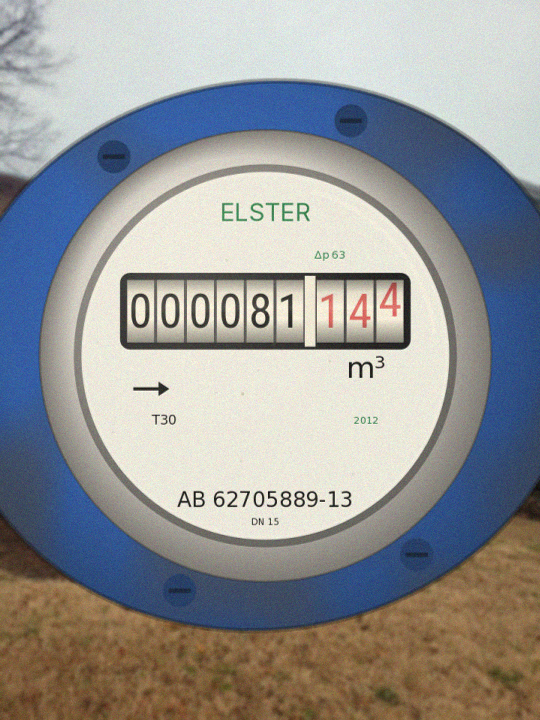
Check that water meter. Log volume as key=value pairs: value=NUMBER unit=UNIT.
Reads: value=81.144 unit=m³
